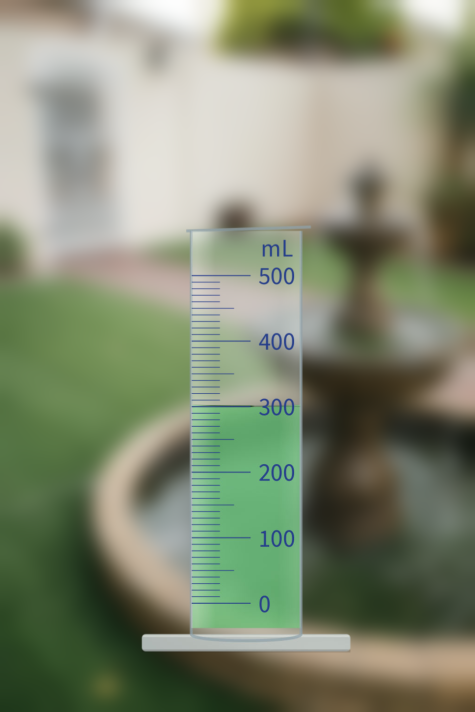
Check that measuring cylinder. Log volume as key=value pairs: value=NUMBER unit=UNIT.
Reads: value=300 unit=mL
